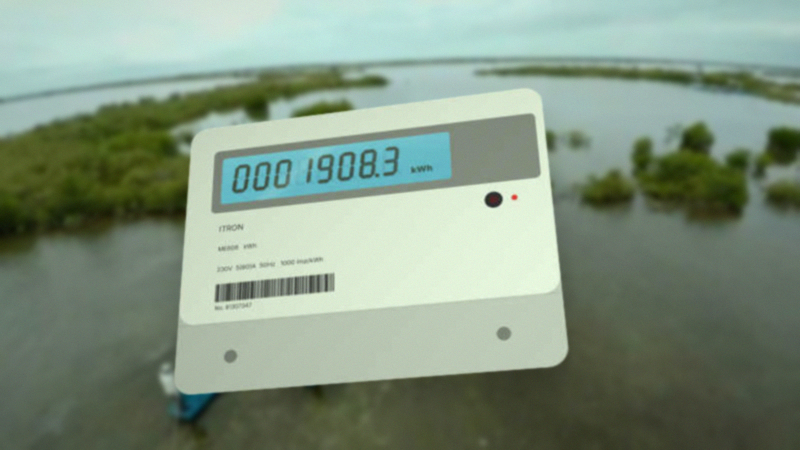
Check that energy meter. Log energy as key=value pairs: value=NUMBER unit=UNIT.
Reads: value=1908.3 unit=kWh
